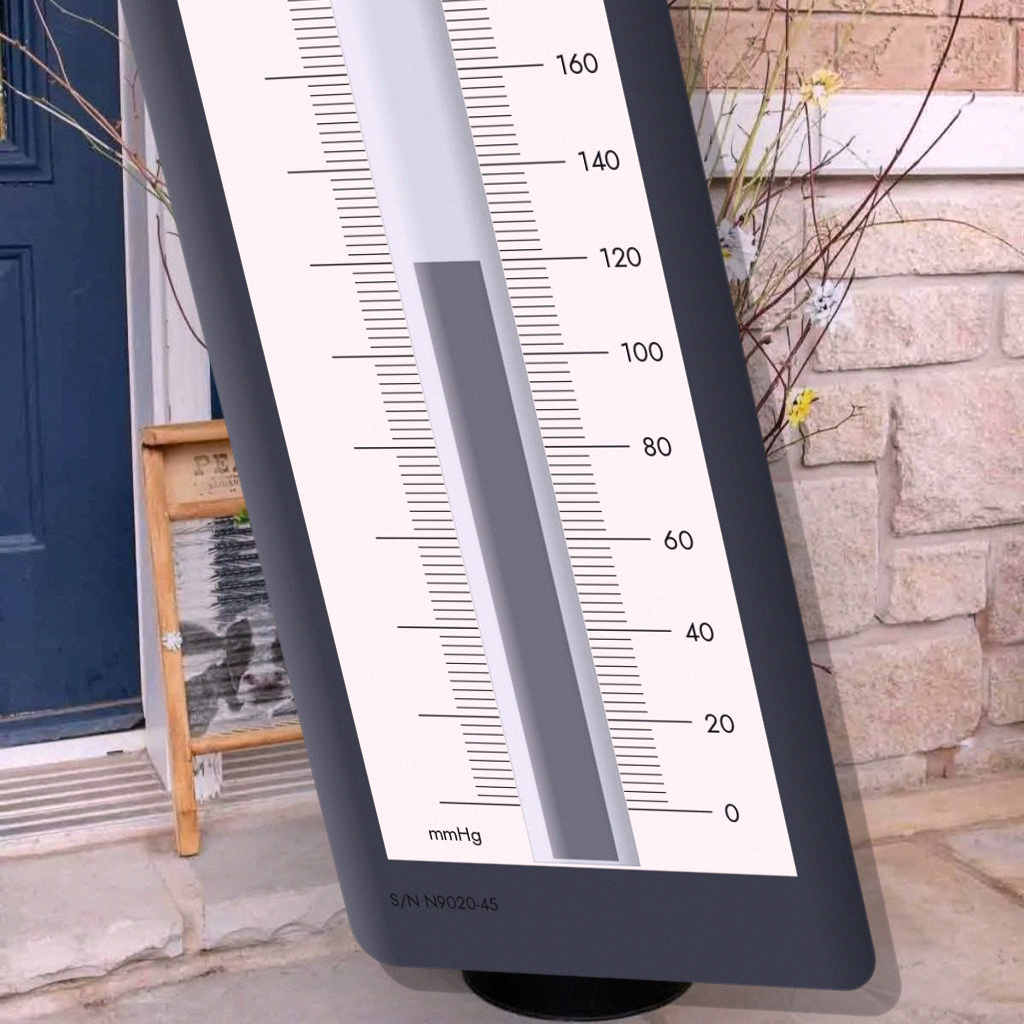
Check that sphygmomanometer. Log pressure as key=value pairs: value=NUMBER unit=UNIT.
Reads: value=120 unit=mmHg
